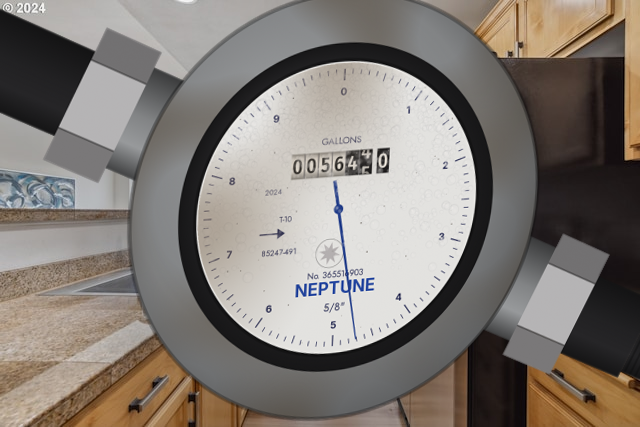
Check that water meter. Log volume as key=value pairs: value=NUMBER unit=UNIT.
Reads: value=56444.7 unit=gal
